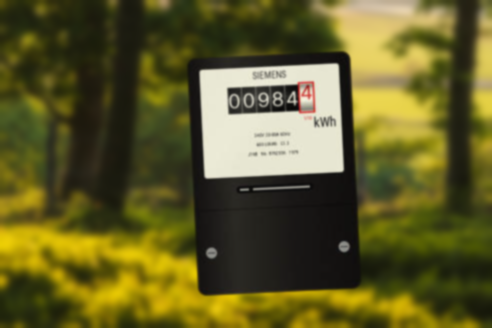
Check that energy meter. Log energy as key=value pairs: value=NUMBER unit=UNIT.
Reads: value=984.4 unit=kWh
